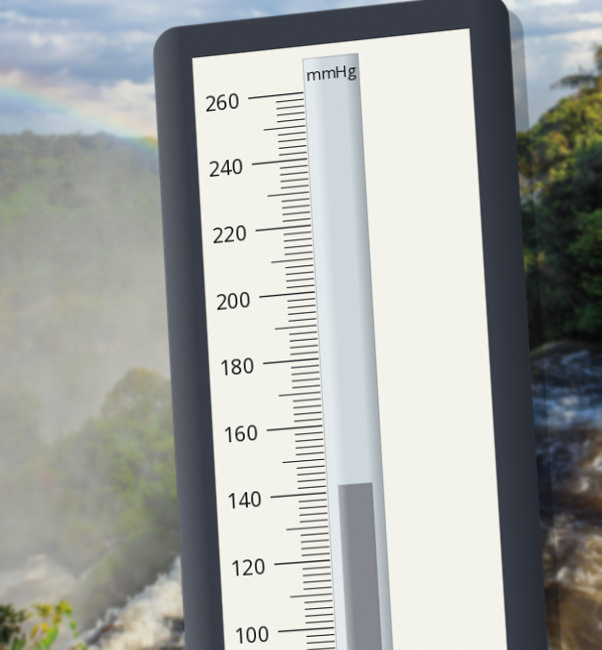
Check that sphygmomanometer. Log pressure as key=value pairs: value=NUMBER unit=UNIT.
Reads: value=142 unit=mmHg
